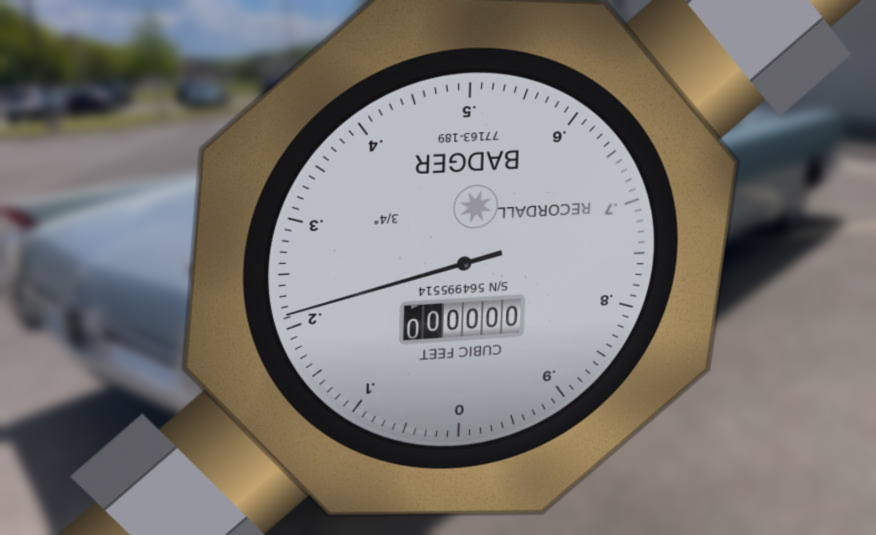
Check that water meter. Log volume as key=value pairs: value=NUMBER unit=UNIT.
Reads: value=0.21 unit=ft³
